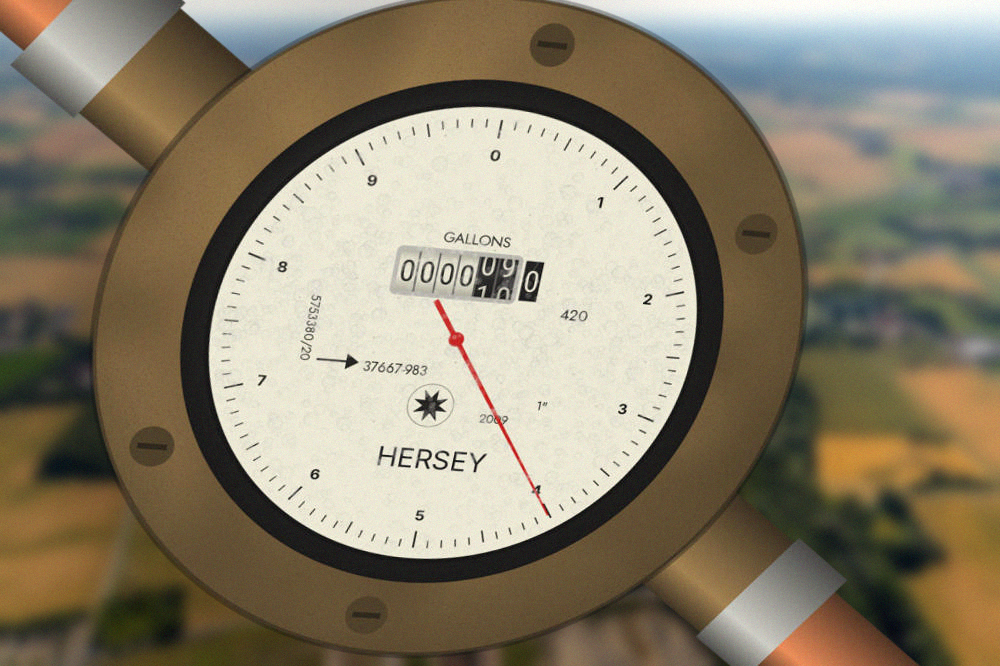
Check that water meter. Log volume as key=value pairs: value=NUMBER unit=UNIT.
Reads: value=94.0 unit=gal
